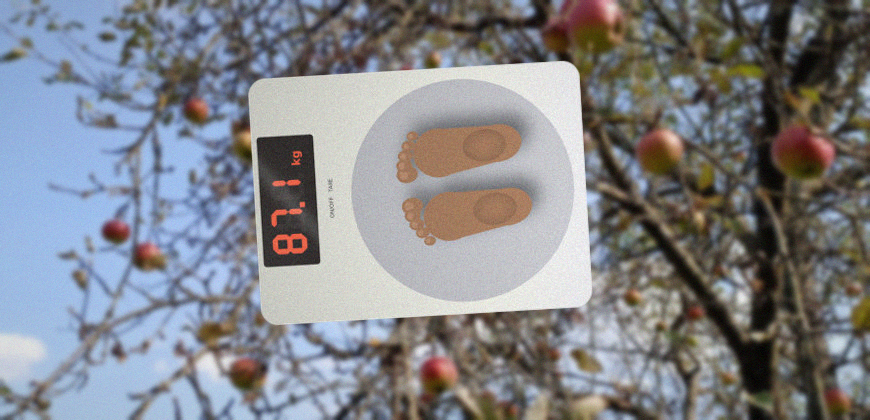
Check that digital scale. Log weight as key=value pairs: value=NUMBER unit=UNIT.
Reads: value=87.1 unit=kg
